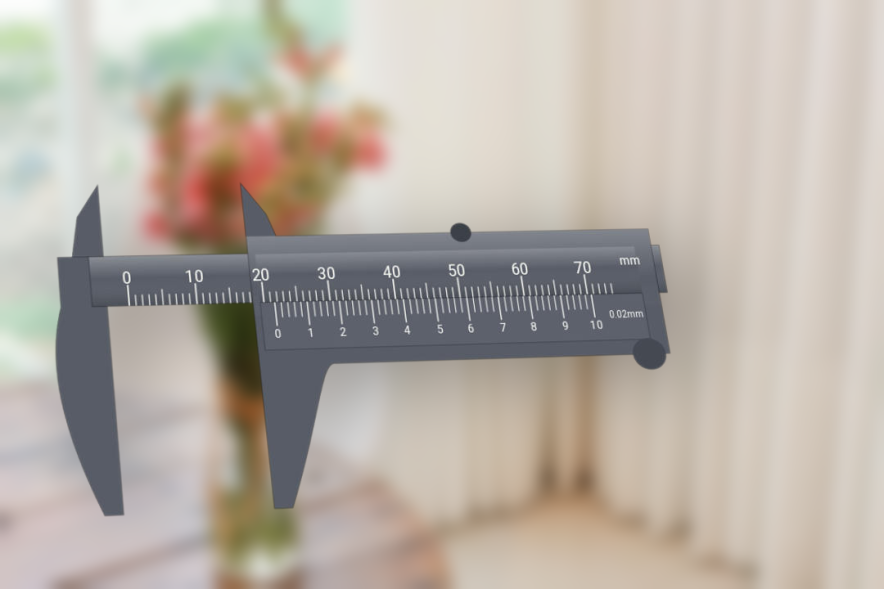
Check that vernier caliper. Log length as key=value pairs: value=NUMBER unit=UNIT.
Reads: value=21.6 unit=mm
